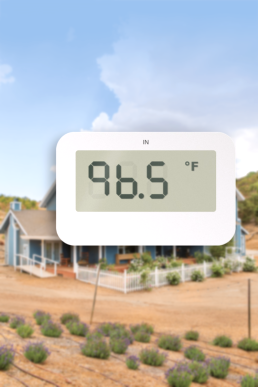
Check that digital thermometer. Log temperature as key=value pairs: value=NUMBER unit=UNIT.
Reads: value=96.5 unit=°F
